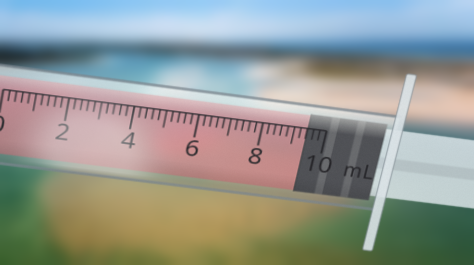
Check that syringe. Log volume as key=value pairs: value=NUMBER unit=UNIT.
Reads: value=9.4 unit=mL
